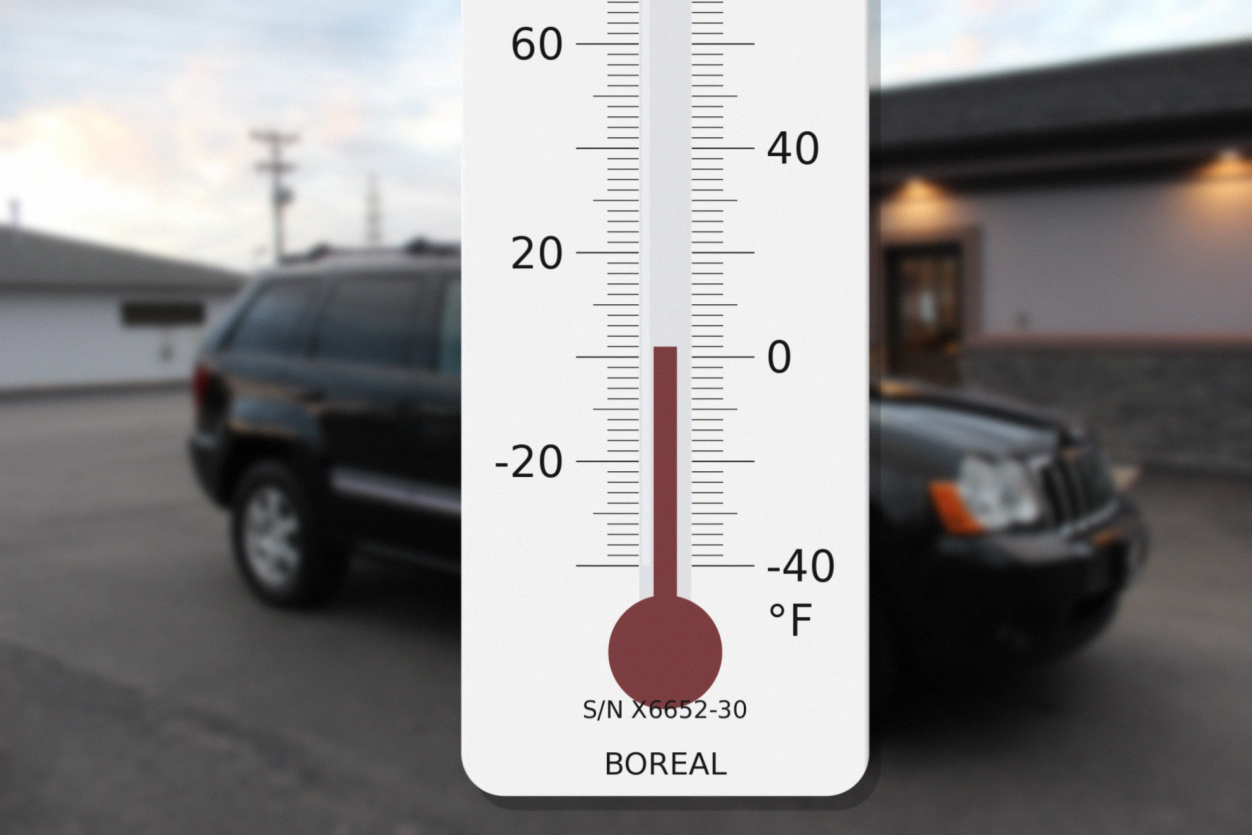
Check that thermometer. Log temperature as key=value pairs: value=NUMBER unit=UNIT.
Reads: value=2 unit=°F
